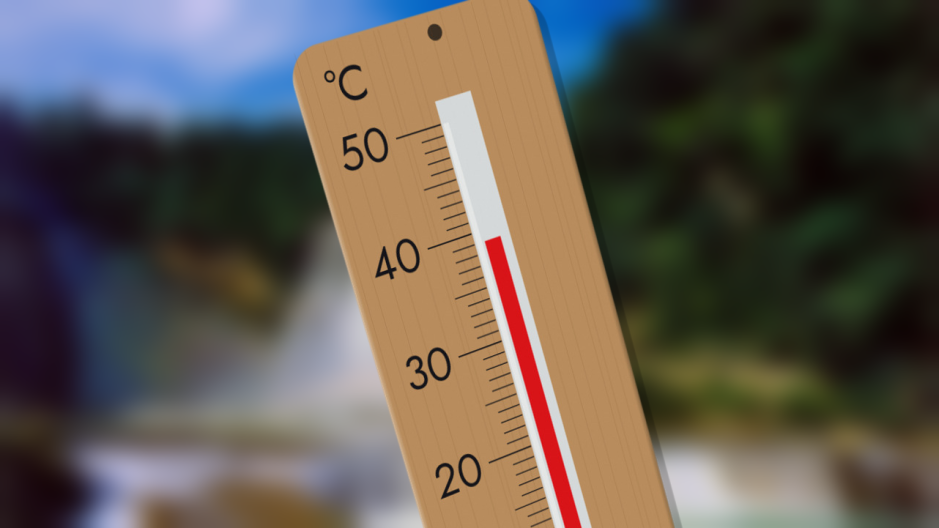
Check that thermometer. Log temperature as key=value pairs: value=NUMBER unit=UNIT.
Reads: value=39 unit=°C
